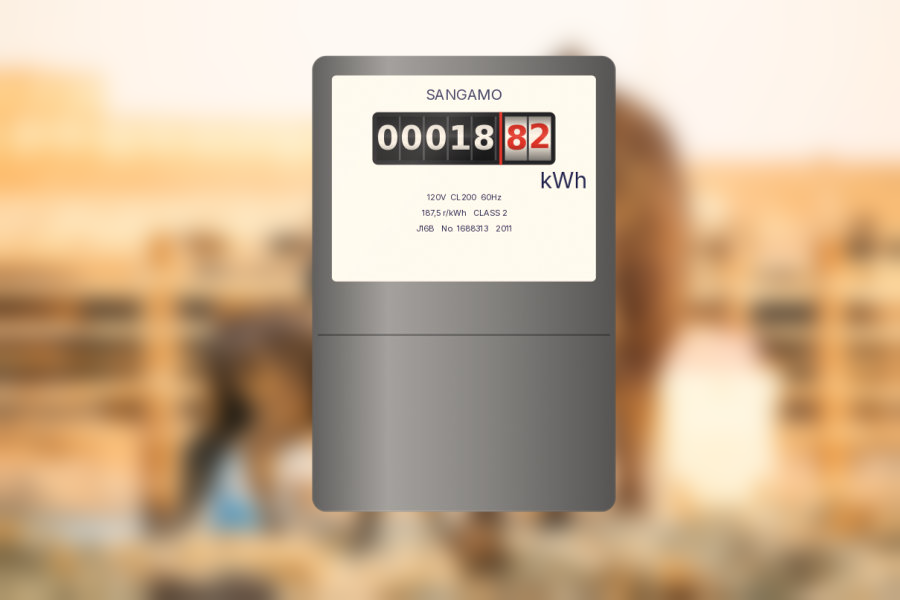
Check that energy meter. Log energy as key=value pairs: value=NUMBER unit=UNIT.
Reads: value=18.82 unit=kWh
